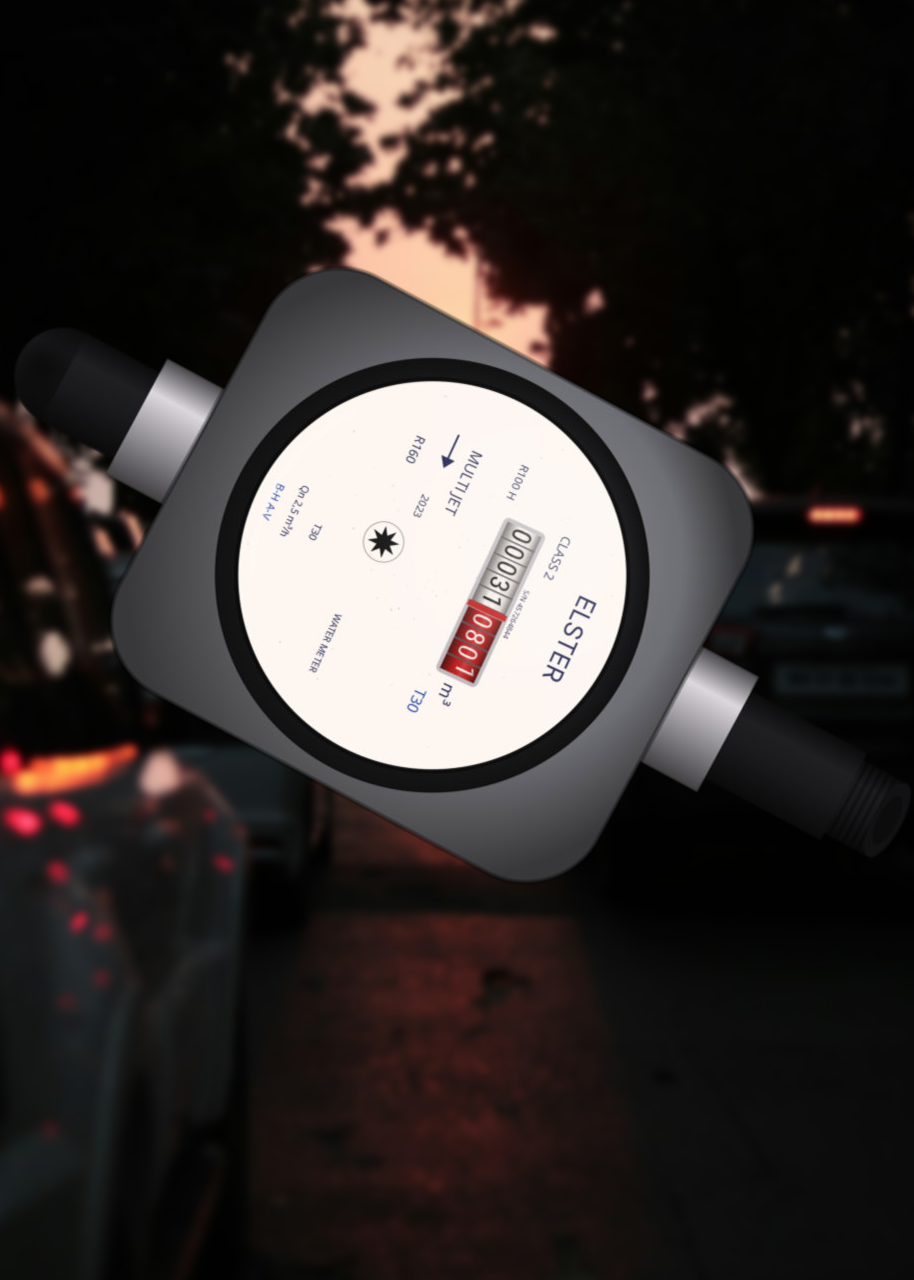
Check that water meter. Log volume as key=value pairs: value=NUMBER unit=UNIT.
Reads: value=31.0801 unit=m³
